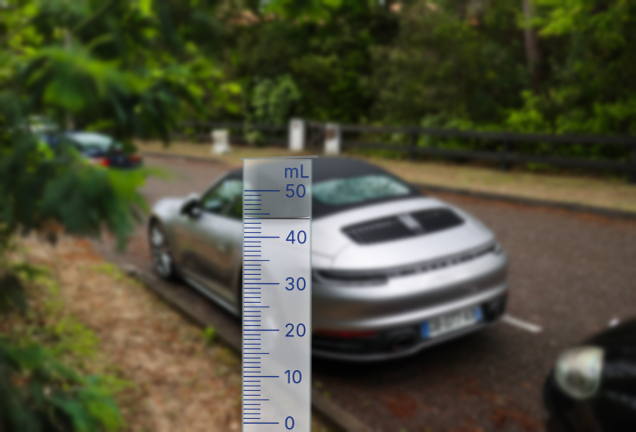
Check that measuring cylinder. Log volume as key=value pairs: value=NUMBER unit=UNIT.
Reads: value=44 unit=mL
